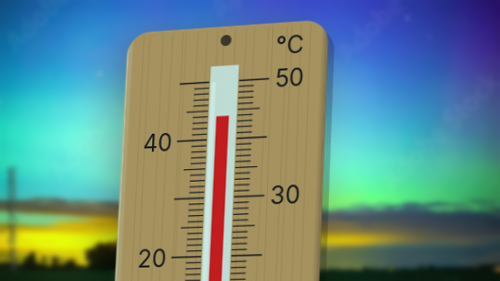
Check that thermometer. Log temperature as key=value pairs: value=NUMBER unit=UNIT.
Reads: value=44 unit=°C
